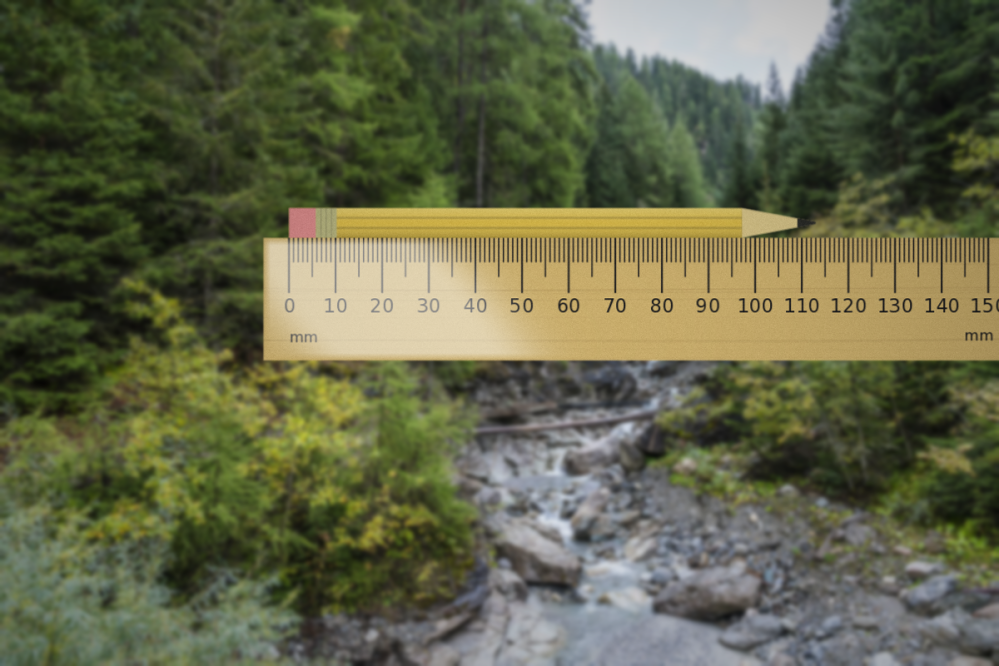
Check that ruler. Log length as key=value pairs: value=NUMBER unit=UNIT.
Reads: value=113 unit=mm
